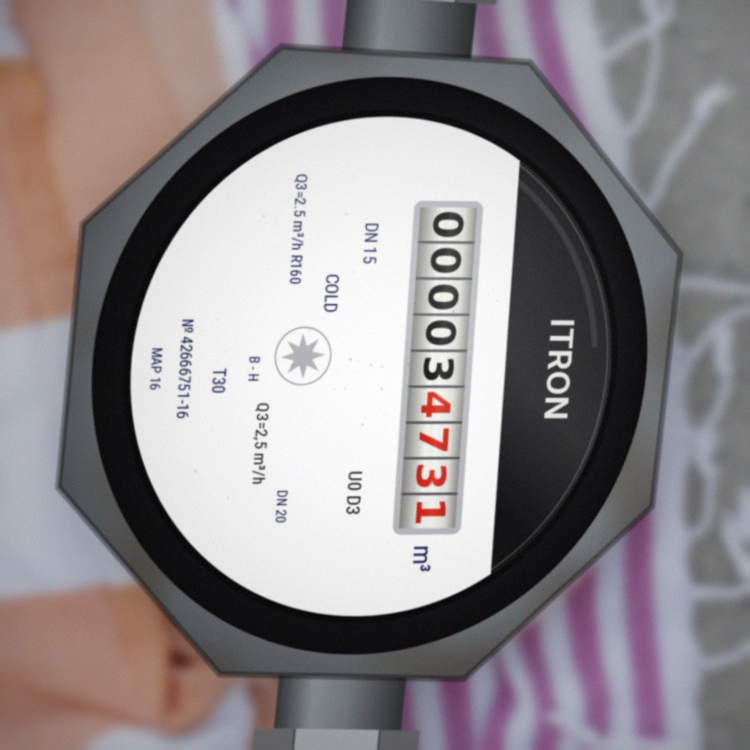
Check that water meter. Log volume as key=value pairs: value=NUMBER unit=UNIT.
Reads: value=3.4731 unit=m³
